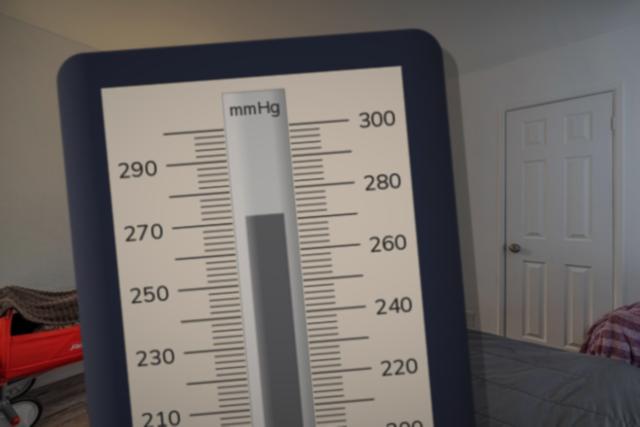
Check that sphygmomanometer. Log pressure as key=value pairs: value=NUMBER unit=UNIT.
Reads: value=272 unit=mmHg
